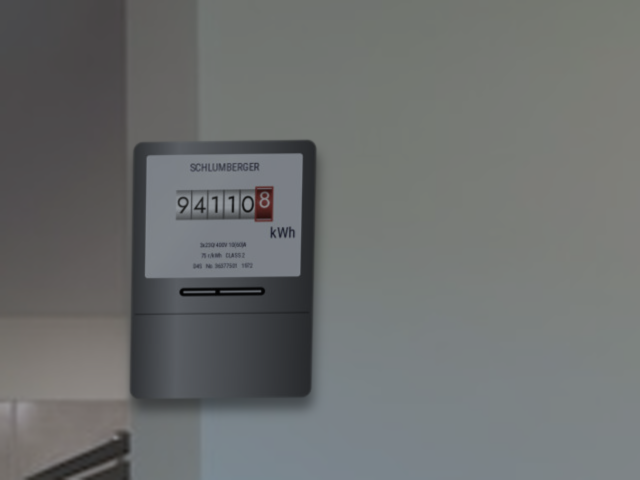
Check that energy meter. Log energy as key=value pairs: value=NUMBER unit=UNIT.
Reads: value=94110.8 unit=kWh
